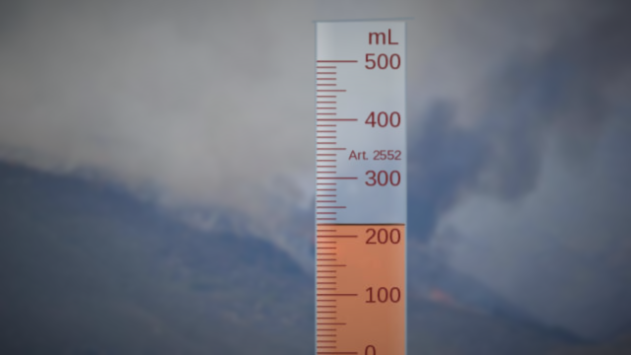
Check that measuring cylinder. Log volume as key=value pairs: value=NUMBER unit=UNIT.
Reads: value=220 unit=mL
